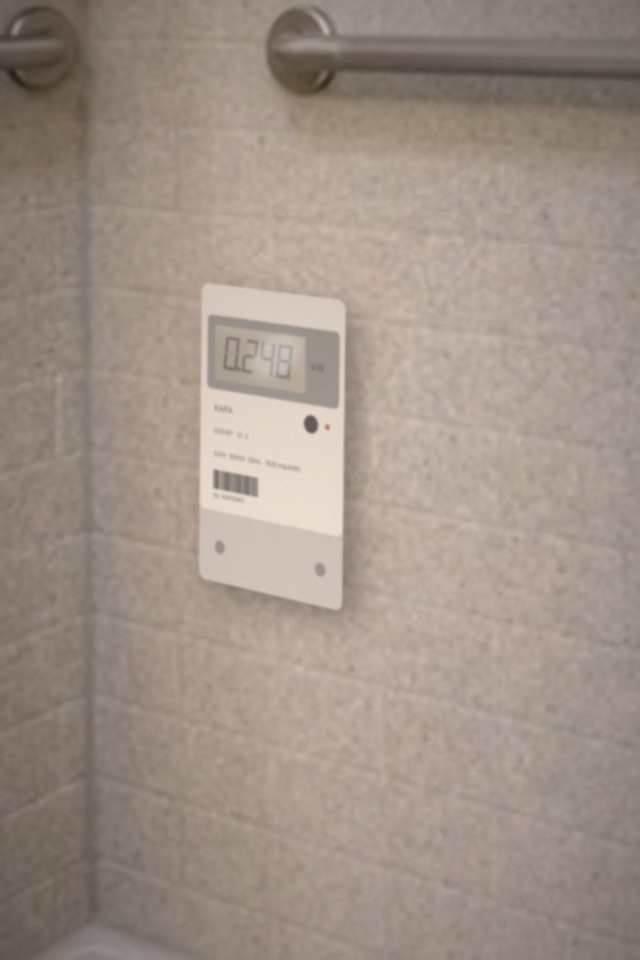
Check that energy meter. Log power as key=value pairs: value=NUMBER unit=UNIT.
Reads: value=0.248 unit=kW
